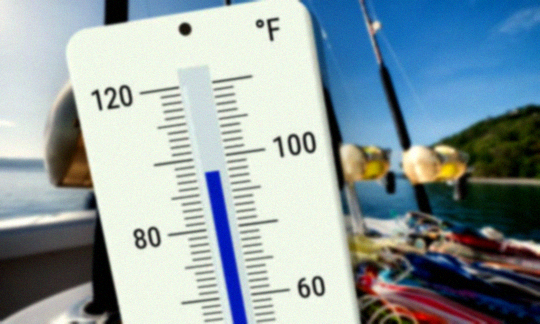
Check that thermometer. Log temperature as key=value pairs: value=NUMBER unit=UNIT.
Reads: value=96 unit=°F
